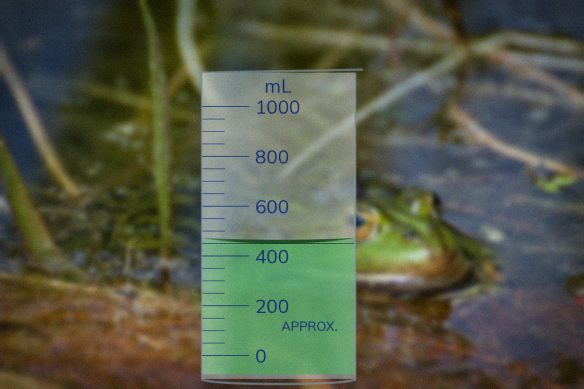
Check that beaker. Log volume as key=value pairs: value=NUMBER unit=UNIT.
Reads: value=450 unit=mL
